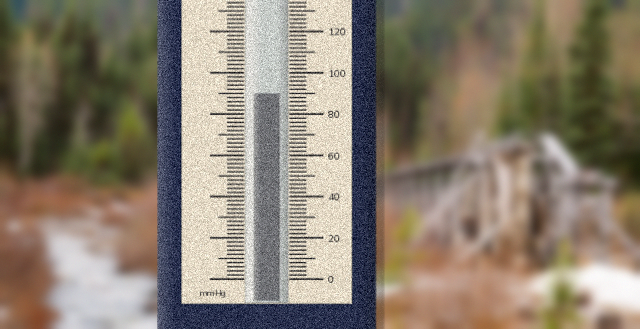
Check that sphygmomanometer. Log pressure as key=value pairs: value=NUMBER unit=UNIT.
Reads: value=90 unit=mmHg
